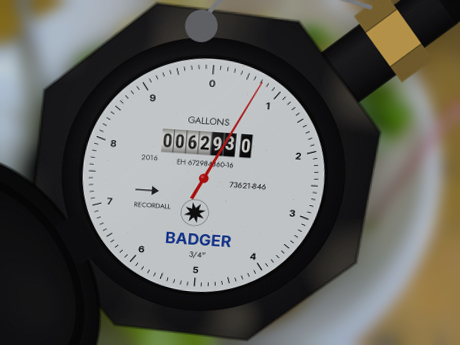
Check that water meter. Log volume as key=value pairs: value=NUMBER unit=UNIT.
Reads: value=62930.7 unit=gal
